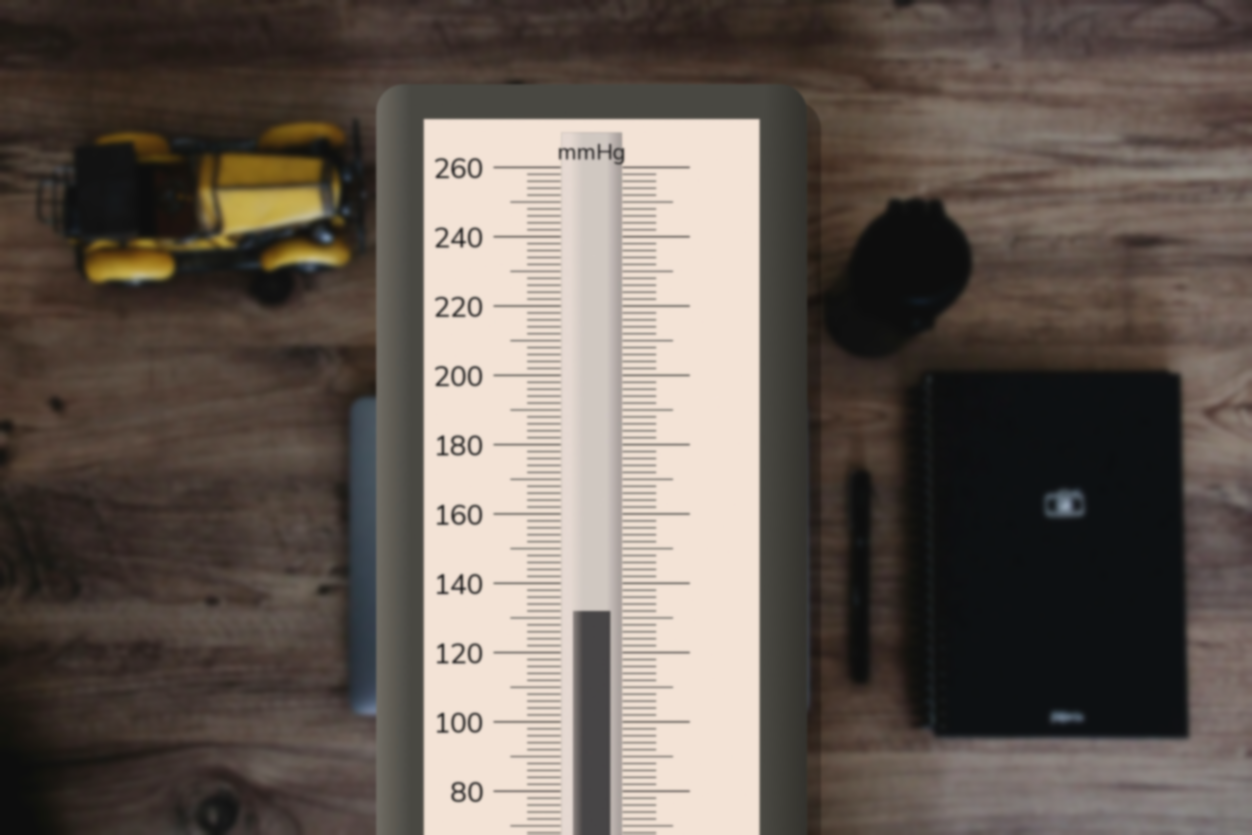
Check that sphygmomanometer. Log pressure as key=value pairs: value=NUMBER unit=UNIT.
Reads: value=132 unit=mmHg
